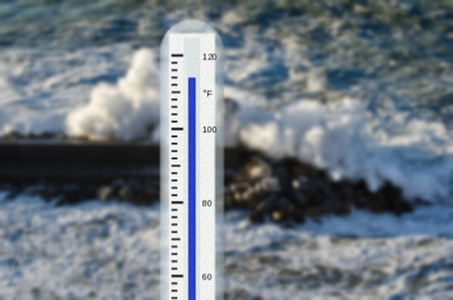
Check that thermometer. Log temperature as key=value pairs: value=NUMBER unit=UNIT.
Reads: value=114 unit=°F
